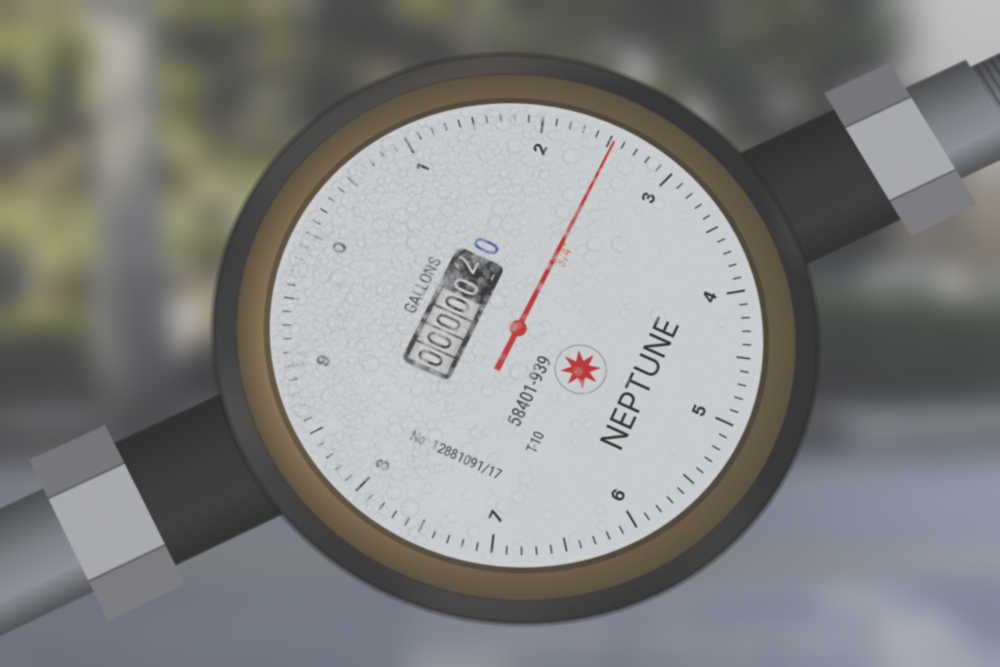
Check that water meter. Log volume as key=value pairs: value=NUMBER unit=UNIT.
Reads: value=22.5 unit=gal
